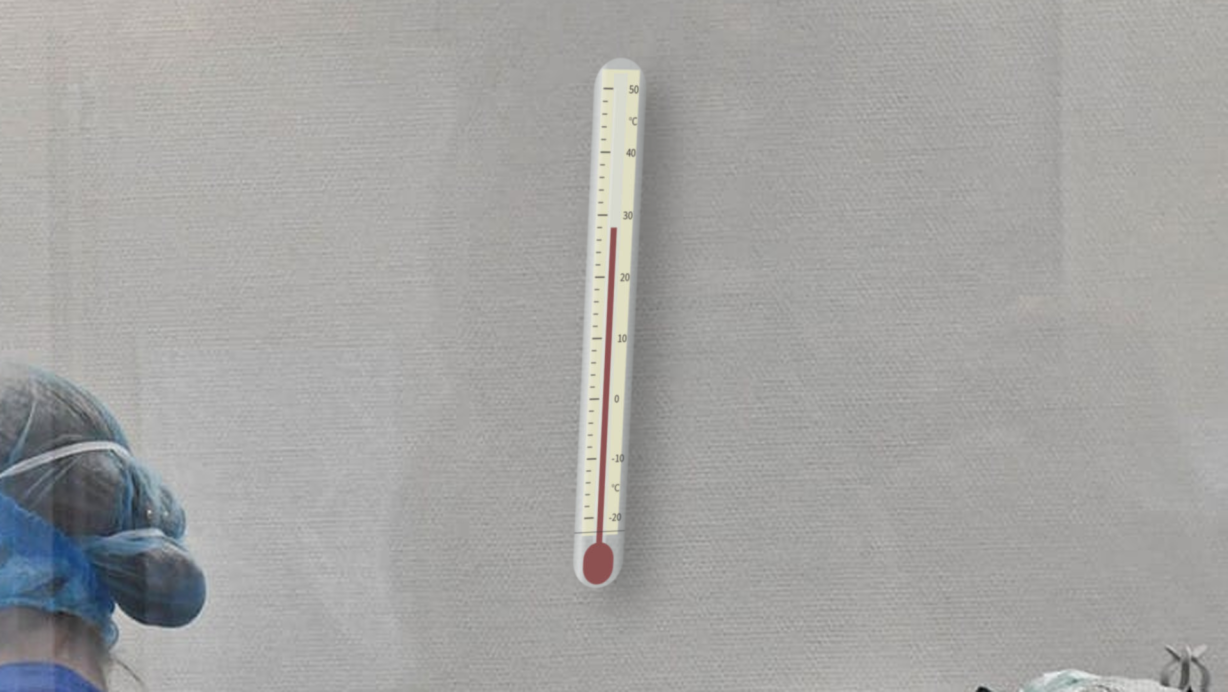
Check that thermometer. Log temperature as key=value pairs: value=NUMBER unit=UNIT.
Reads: value=28 unit=°C
